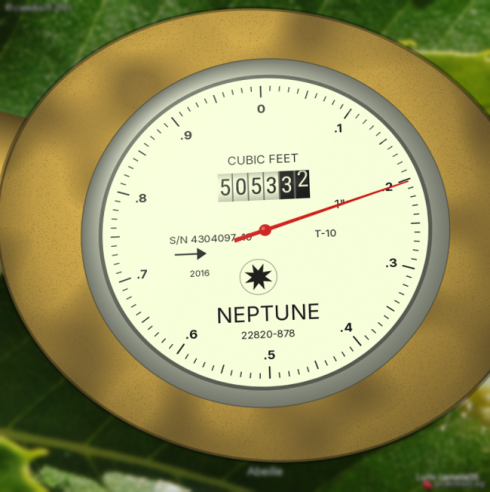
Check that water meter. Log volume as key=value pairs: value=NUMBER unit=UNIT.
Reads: value=505332.20 unit=ft³
